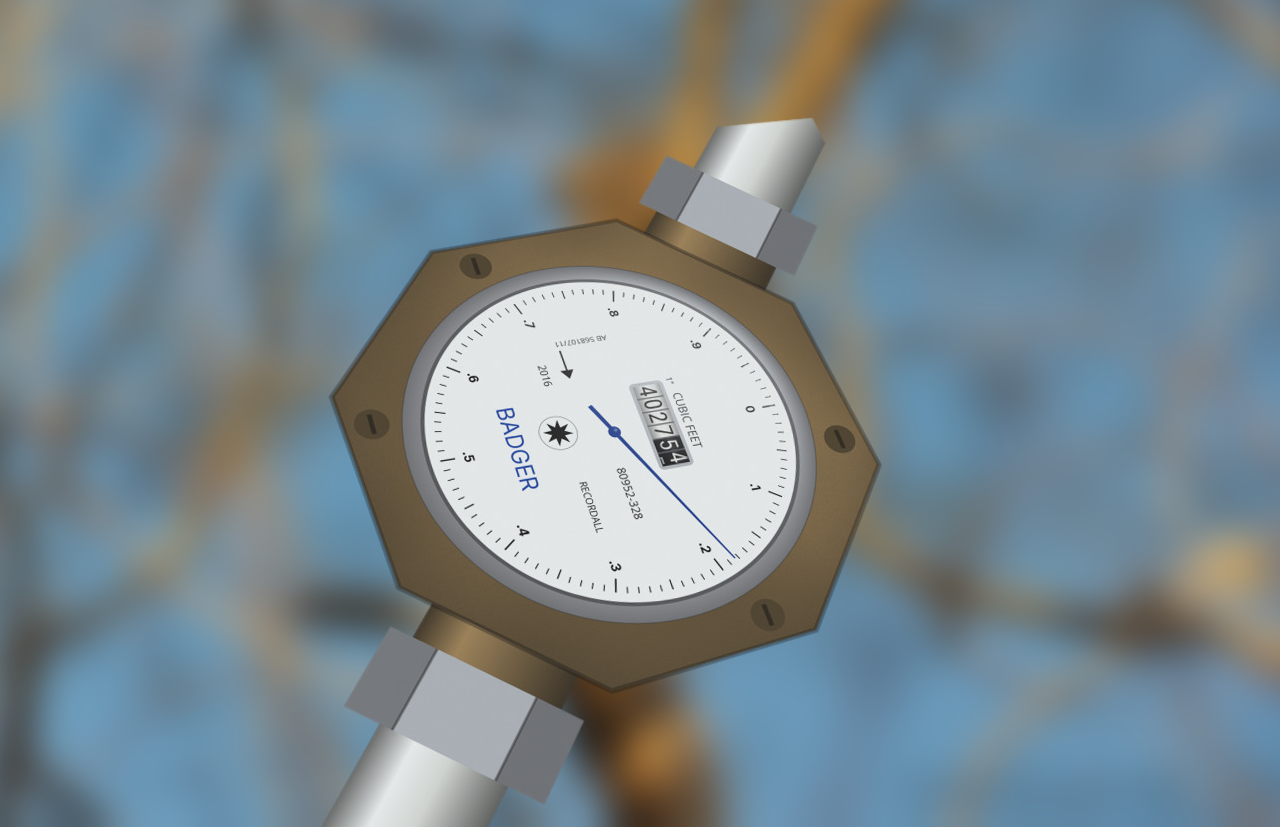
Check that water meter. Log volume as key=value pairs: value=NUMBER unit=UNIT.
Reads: value=402754.18 unit=ft³
